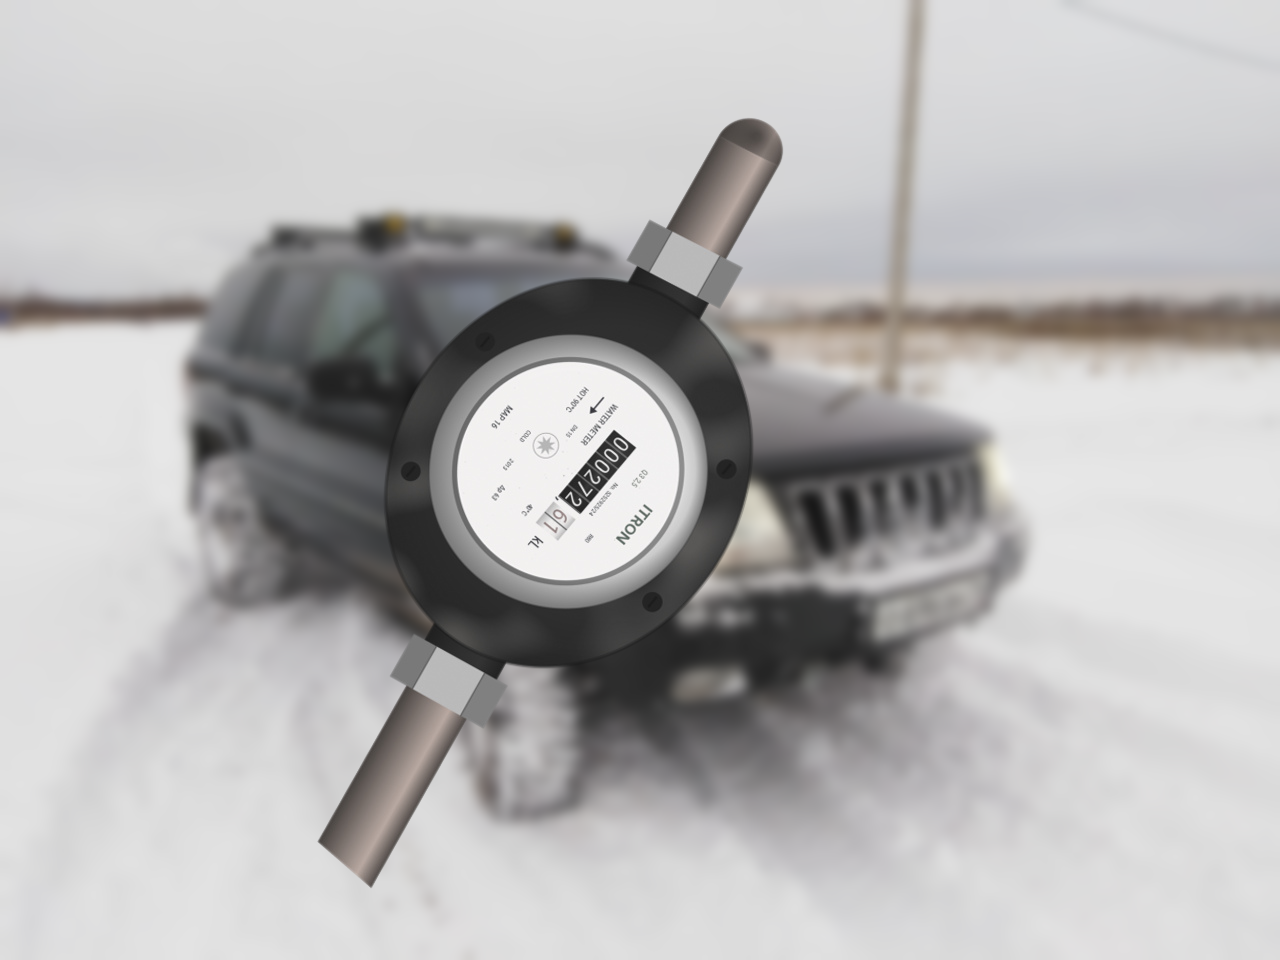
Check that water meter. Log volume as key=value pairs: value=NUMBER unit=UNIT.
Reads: value=272.61 unit=kL
